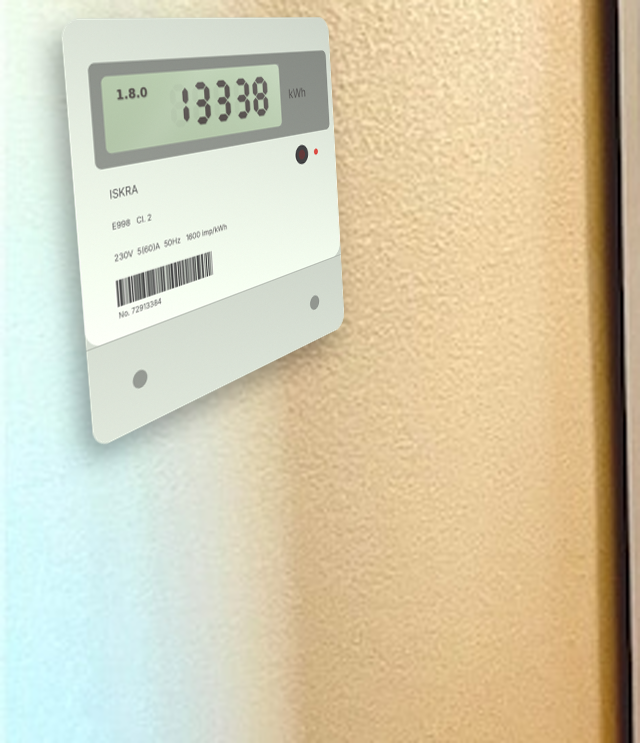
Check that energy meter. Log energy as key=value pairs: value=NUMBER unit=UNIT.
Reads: value=13338 unit=kWh
